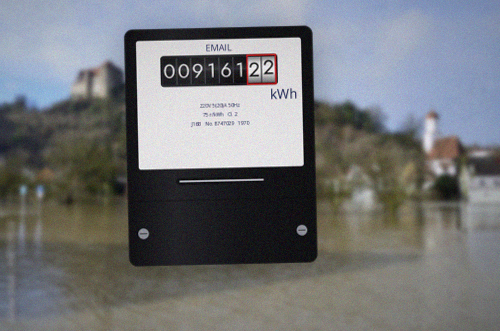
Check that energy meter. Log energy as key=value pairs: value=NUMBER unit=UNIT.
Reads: value=9161.22 unit=kWh
